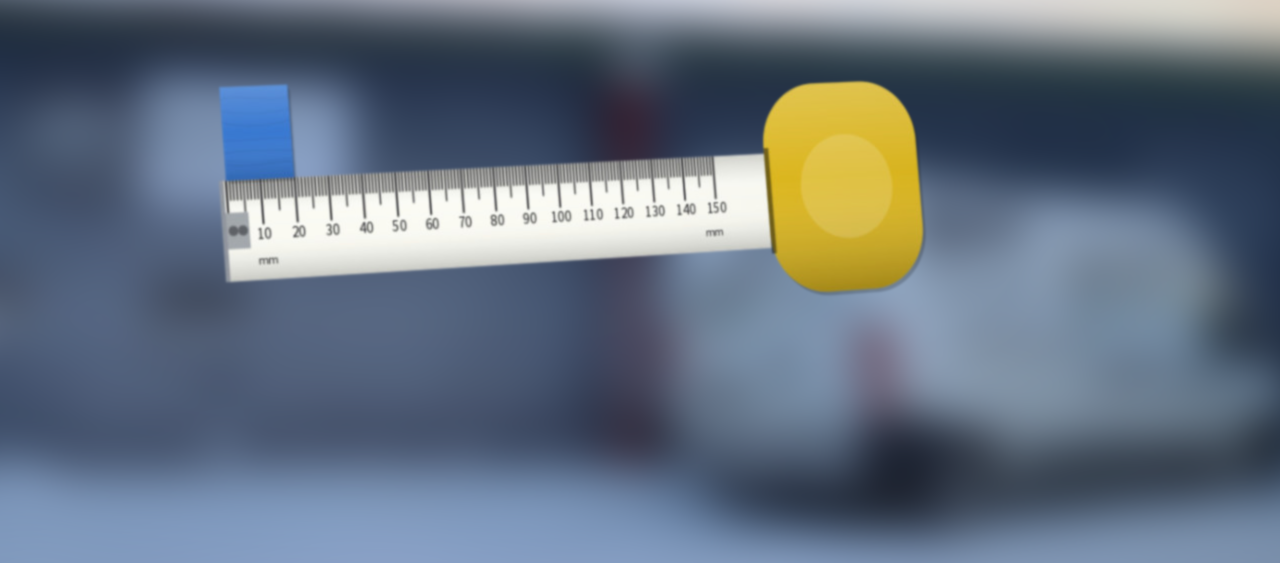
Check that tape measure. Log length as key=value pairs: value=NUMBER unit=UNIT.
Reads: value=20 unit=mm
